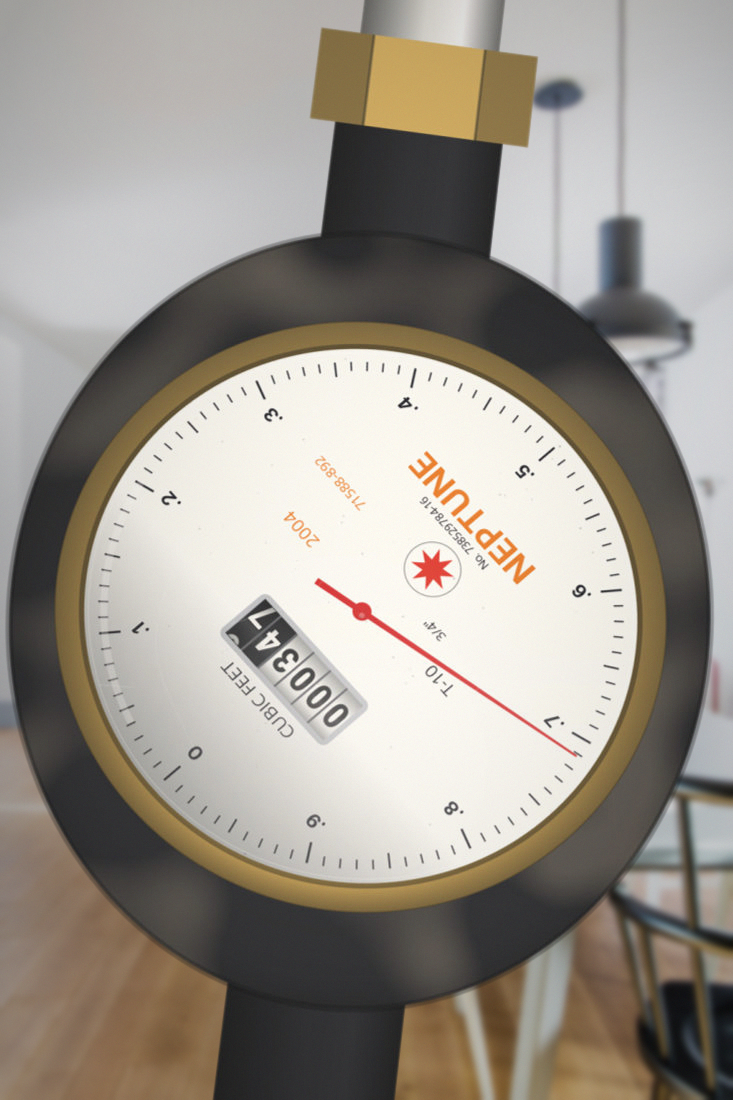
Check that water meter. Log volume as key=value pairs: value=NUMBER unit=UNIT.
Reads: value=346.71 unit=ft³
